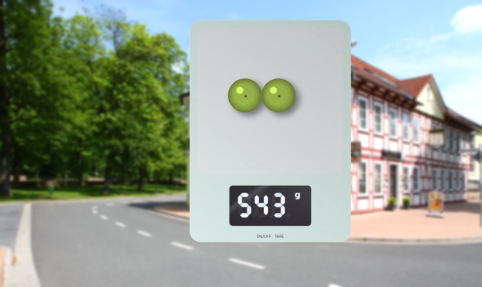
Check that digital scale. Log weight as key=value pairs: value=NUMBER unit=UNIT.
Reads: value=543 unit=g
